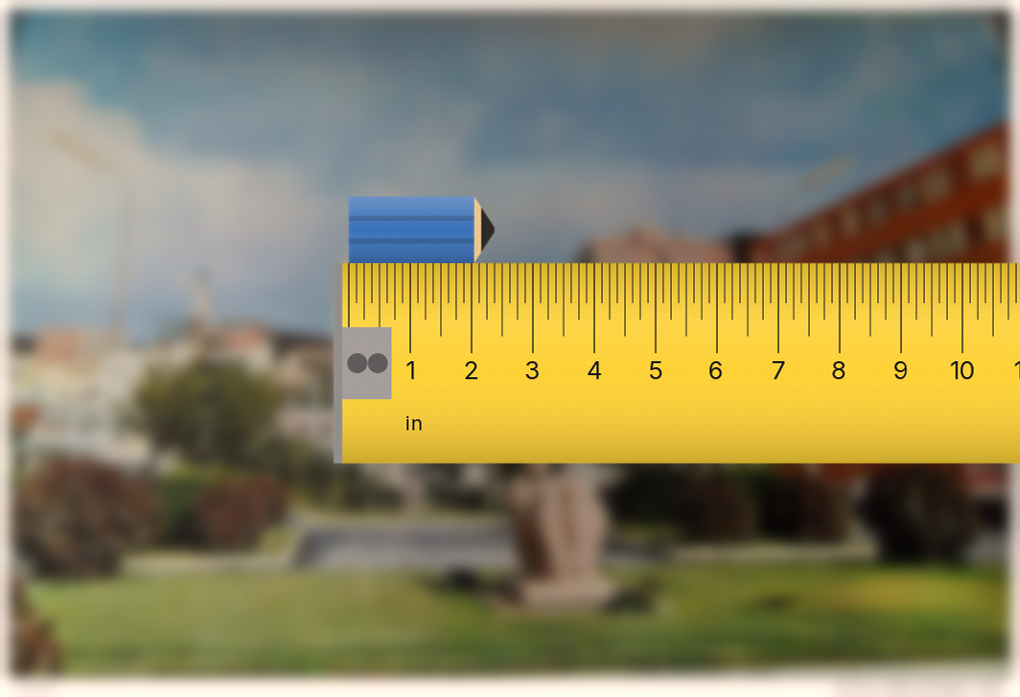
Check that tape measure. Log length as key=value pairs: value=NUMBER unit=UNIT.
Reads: value=2.375 unit=in
